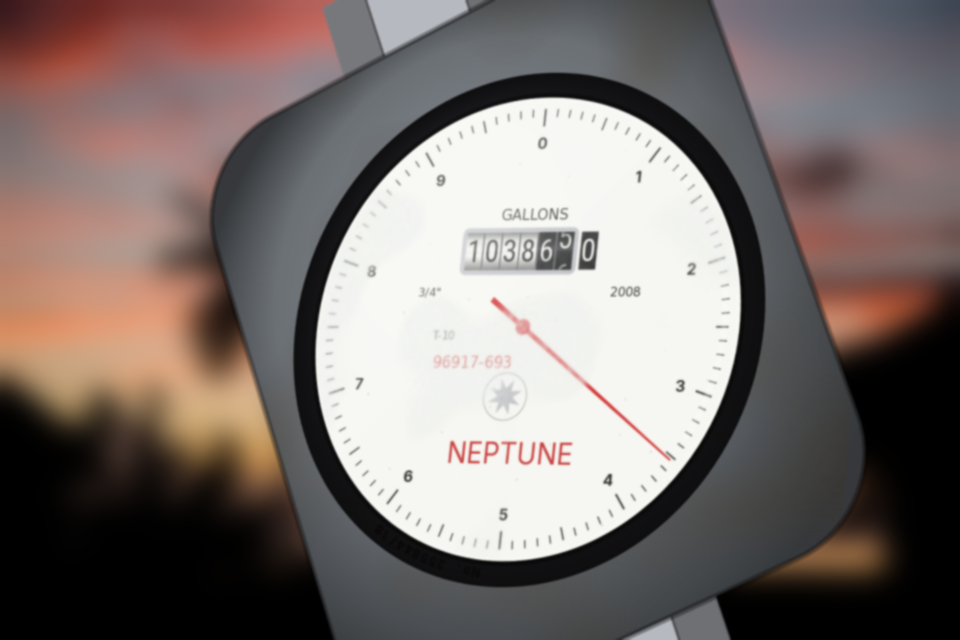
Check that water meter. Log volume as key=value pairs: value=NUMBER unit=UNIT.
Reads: value=1038653.5 unit=gal
